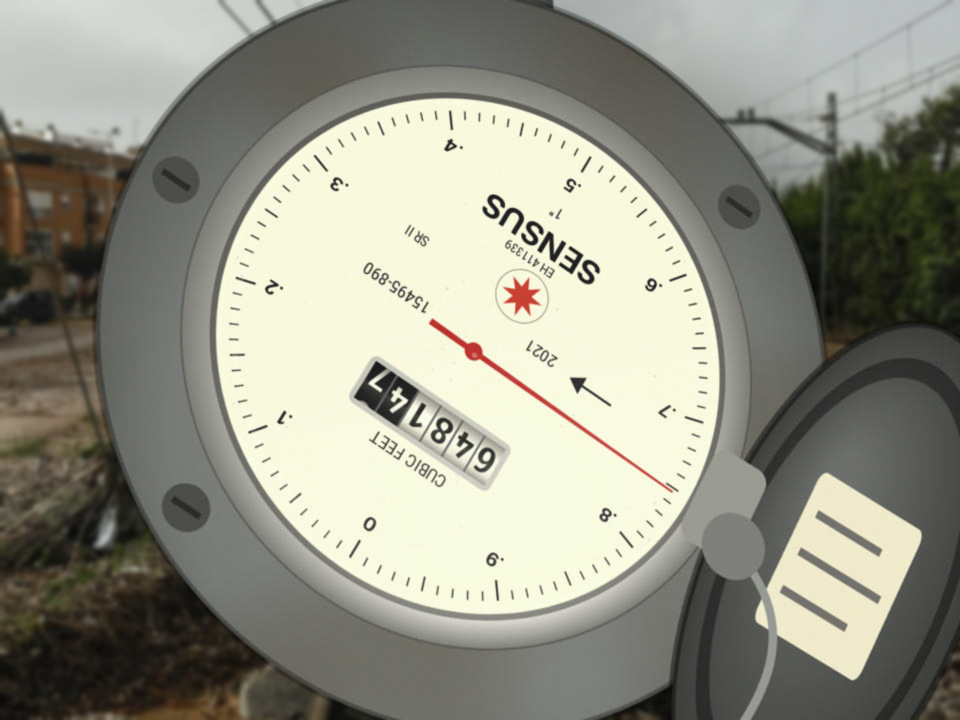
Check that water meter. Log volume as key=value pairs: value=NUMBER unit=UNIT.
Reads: value=648146.75 unit=ft³
